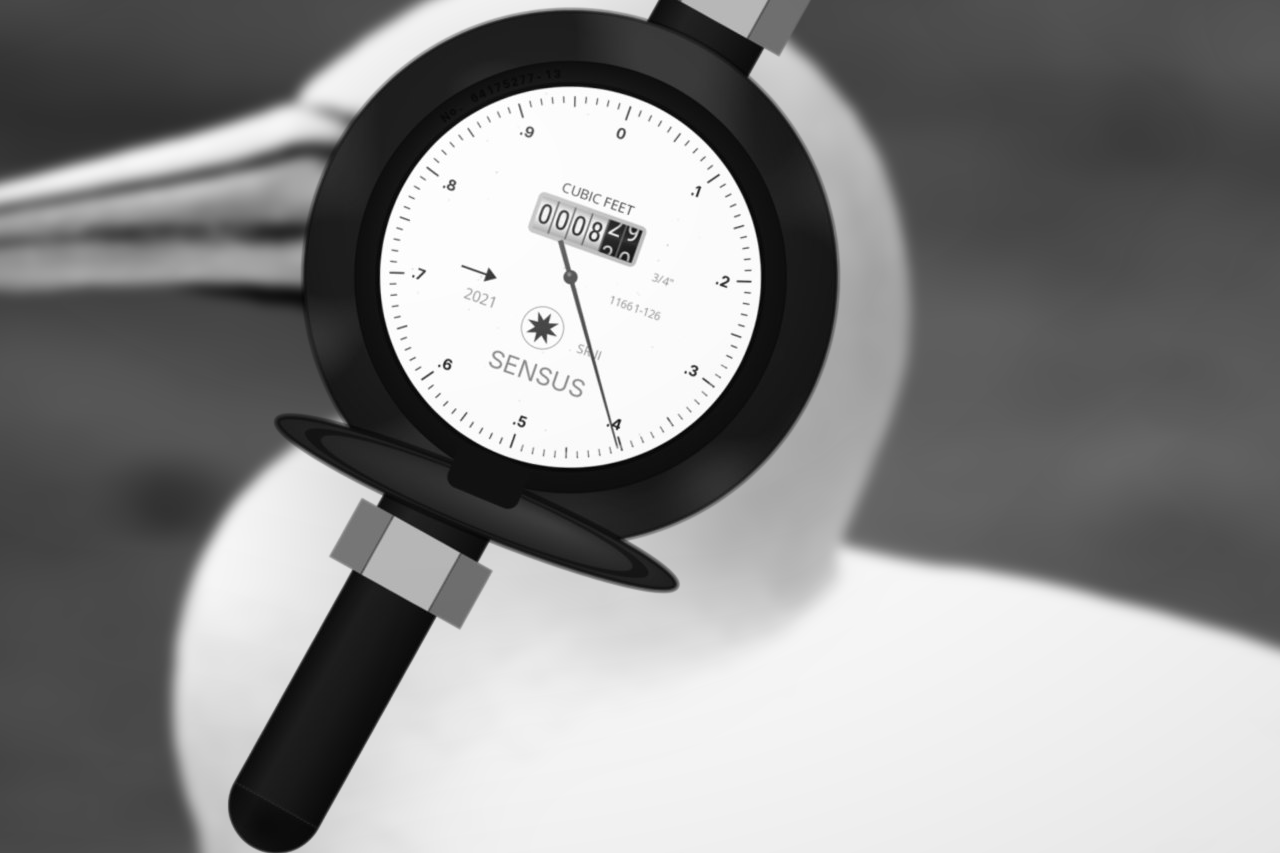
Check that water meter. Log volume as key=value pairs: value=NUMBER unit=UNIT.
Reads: value=829.40 unit=ft³
